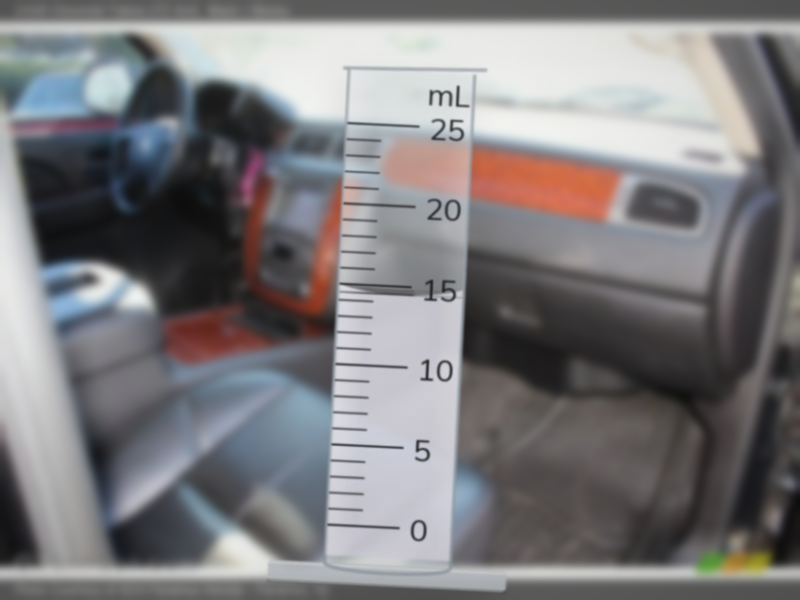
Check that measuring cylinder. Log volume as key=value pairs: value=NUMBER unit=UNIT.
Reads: value=14.5 unit=mL
